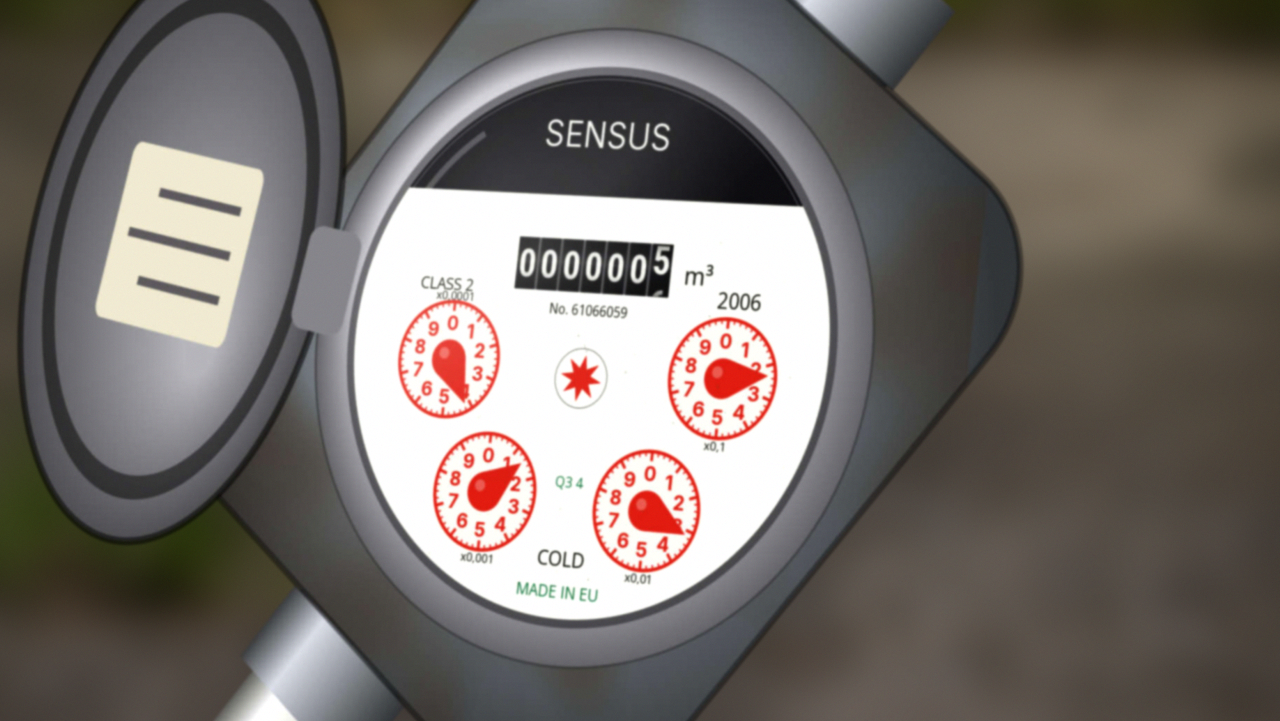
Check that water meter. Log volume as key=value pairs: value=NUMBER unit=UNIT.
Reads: value=5.2314 unit=m³
